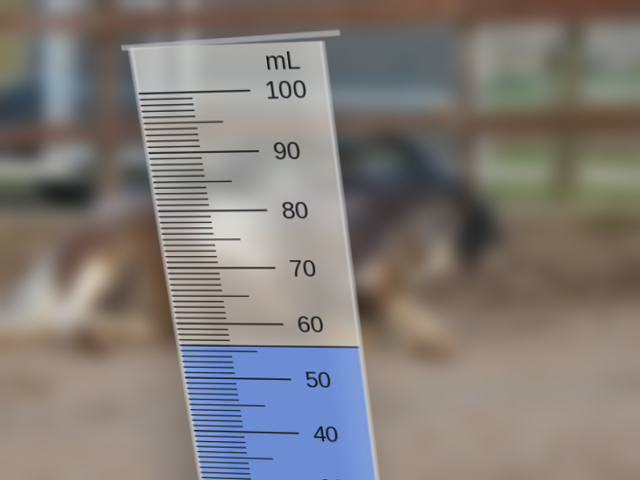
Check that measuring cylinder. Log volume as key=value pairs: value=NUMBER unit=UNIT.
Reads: value=56 unit=mL
